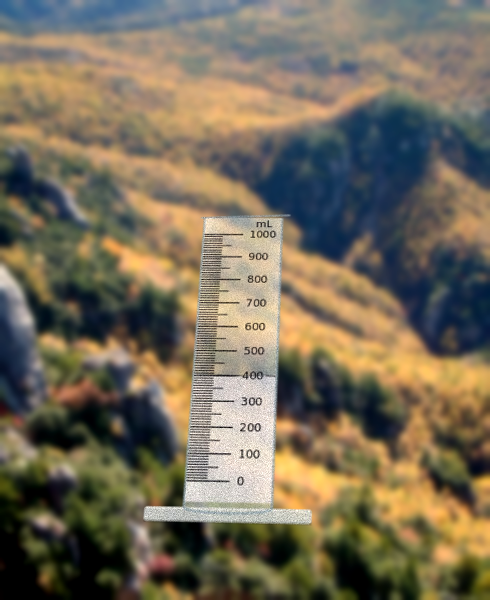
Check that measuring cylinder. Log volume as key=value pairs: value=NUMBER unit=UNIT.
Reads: value=400 unit=mL
